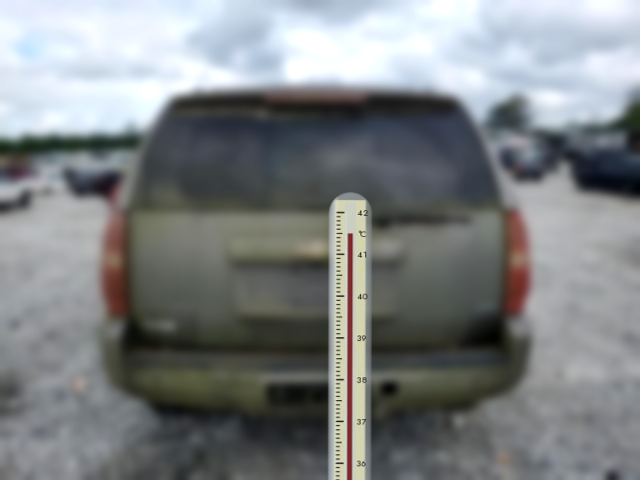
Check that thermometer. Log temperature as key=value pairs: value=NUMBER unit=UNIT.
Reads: value=41.5 unit=°C
